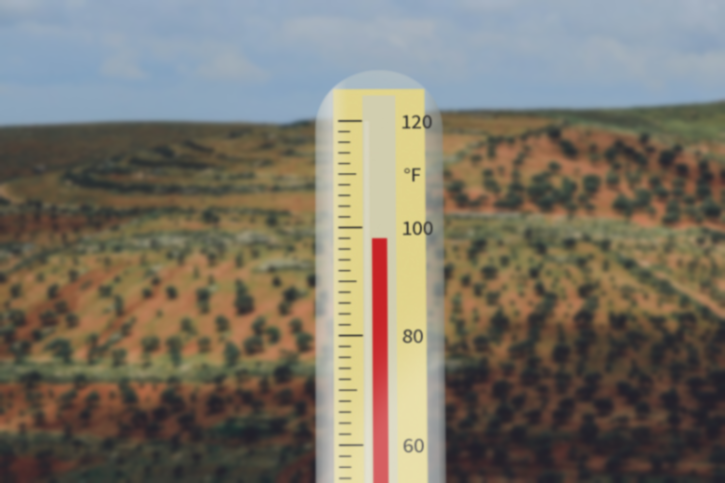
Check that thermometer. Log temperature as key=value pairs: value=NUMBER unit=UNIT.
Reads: value=98 unit=°F
